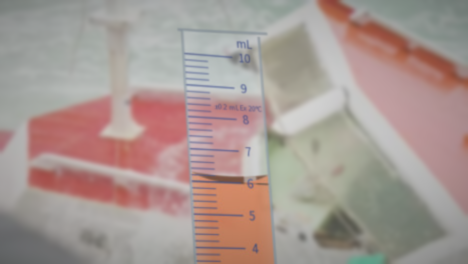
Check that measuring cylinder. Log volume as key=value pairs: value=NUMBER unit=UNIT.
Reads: value=6 unit=mL
